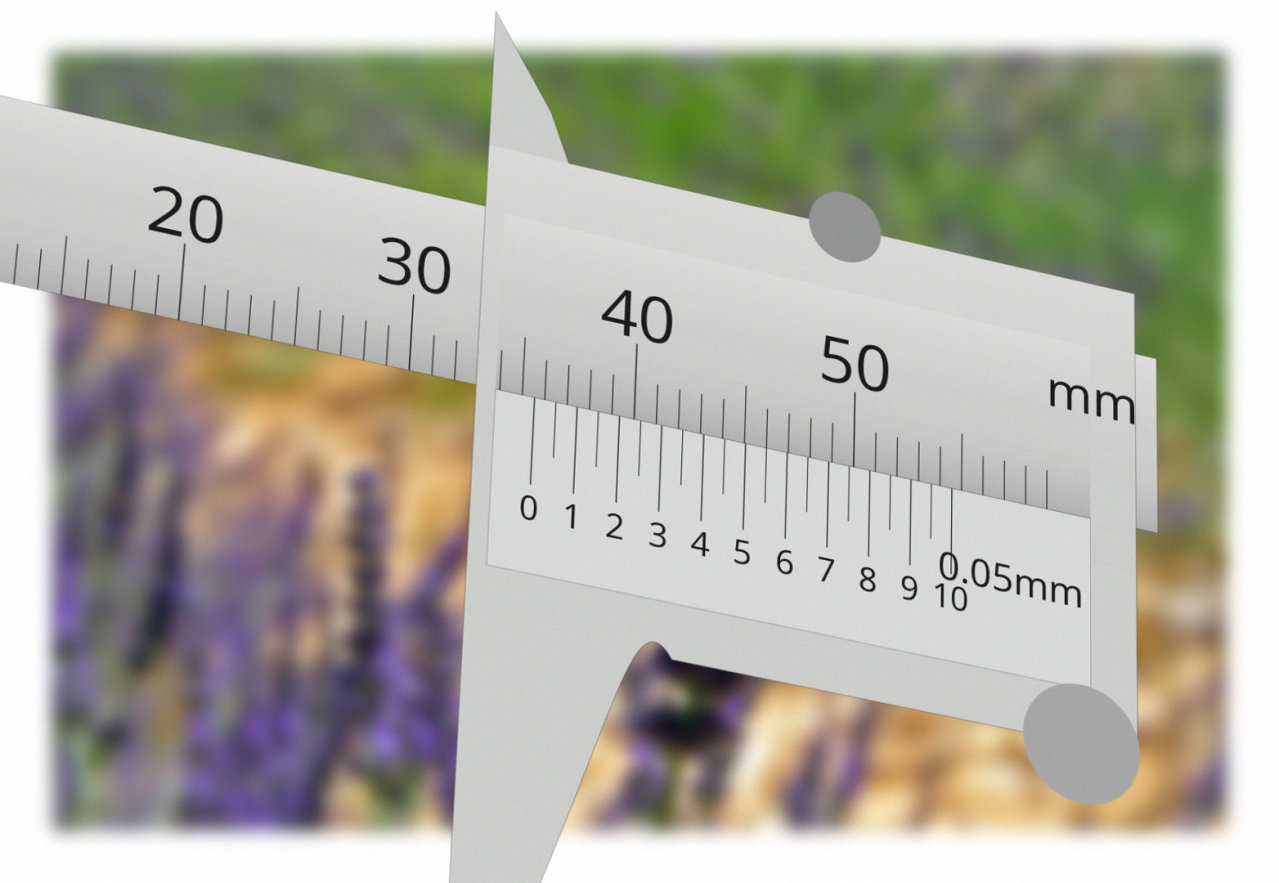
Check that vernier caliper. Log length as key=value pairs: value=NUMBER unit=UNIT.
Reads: value=35.55 unit=mm
